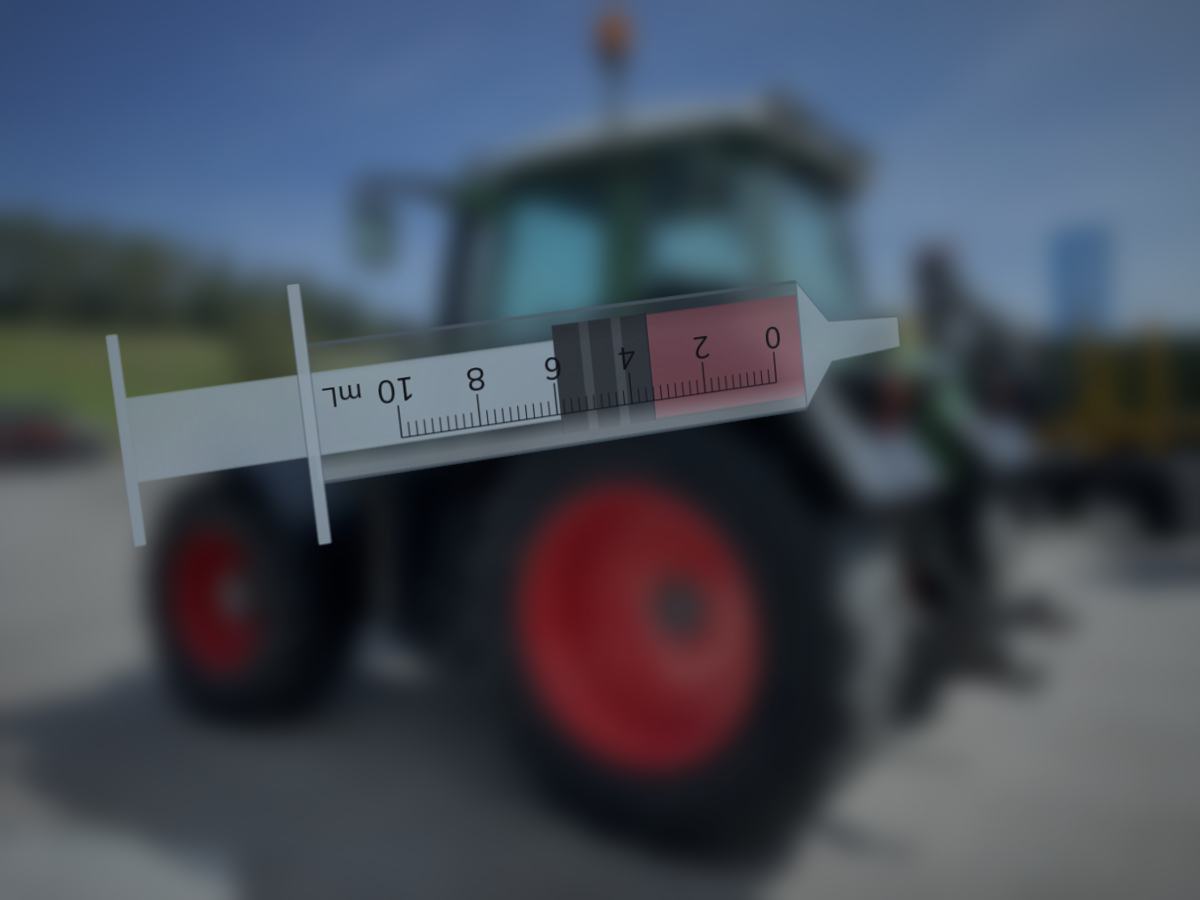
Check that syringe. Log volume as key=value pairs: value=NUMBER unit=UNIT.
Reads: value=3.4 unit=mL
